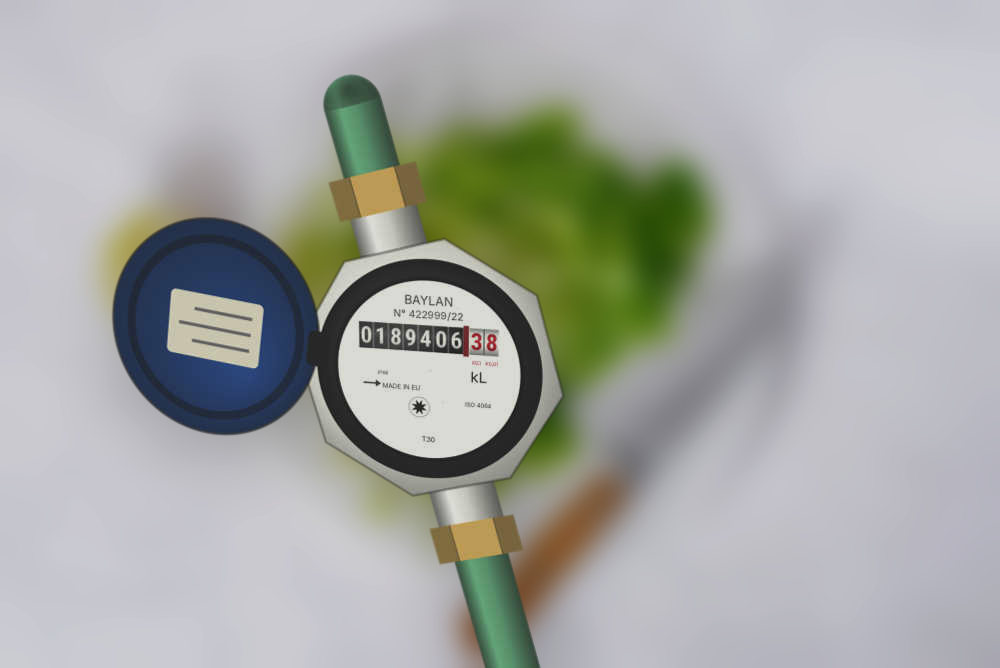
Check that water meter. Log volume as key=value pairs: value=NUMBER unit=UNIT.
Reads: value=189406.38 unit=kL
